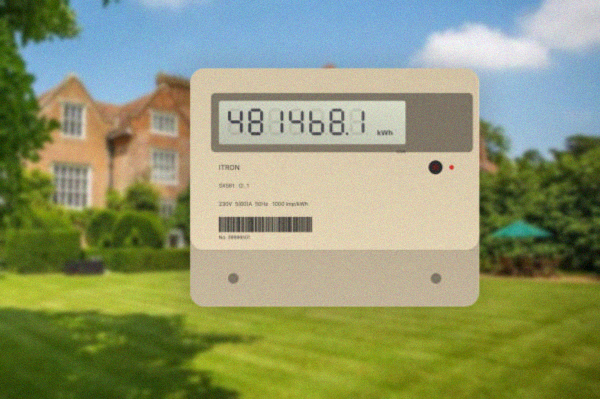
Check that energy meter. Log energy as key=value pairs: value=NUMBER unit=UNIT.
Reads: value=481468.1 unit=kWh
